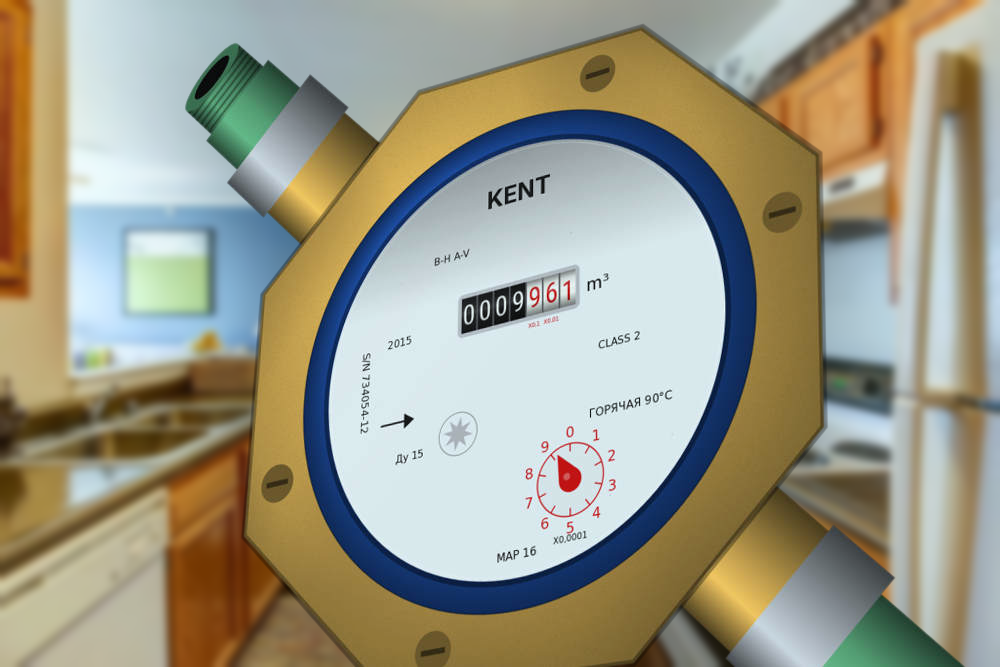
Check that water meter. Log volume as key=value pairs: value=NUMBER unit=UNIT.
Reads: value=9.9609 unit=m³
